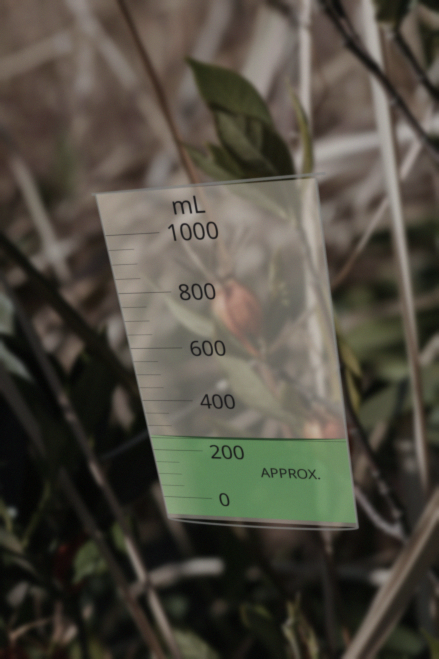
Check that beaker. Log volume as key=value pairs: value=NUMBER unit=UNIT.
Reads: value=250 unit=mL
